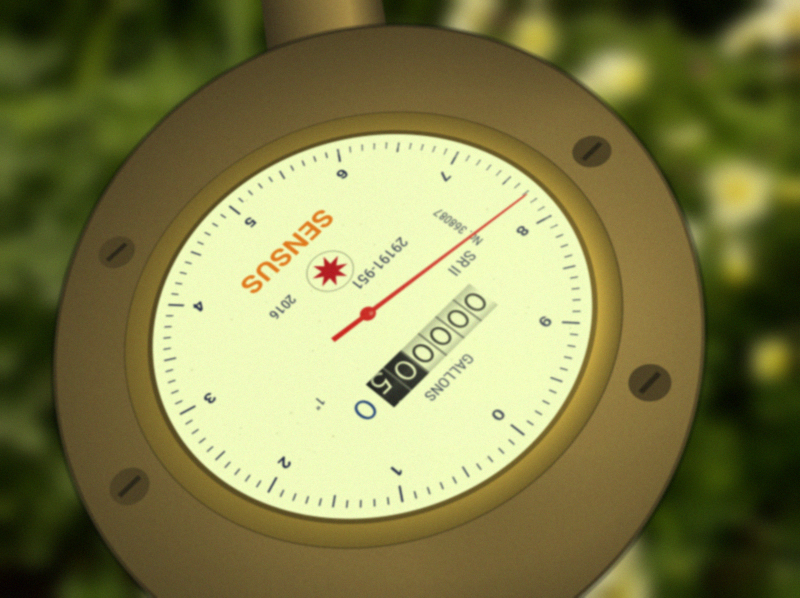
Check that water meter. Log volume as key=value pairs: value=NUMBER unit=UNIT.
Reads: value=47.7 unit=gal
